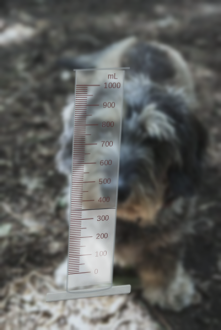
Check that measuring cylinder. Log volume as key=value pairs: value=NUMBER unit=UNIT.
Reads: value=350 unit=mL
